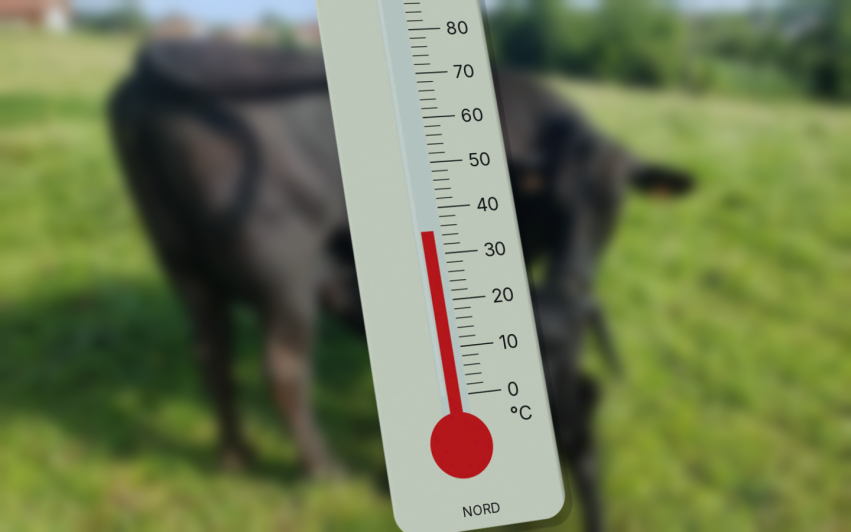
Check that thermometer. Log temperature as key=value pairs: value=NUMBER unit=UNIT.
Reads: value=35 unit=°C
